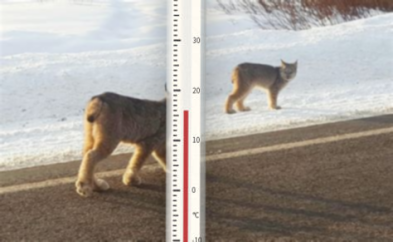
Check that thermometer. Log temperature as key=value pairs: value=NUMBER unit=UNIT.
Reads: value=16 unit=°C
